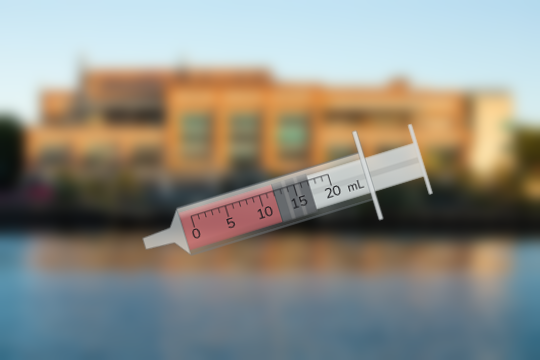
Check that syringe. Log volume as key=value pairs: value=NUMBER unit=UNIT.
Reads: value=12 unit=mL
